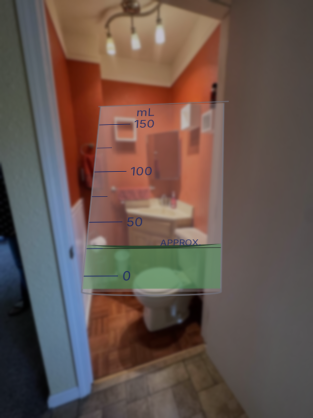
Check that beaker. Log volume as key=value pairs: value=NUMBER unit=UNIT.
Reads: value=25 unit=mL
